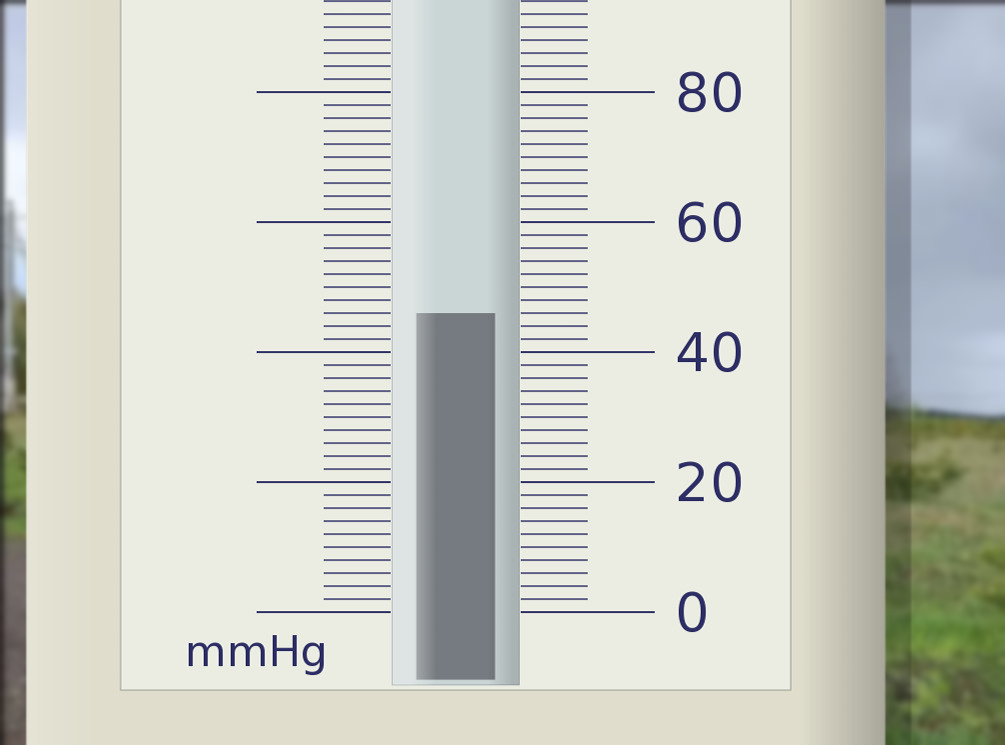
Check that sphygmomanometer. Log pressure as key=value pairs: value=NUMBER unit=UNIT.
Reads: value=46 unit=mmHg
